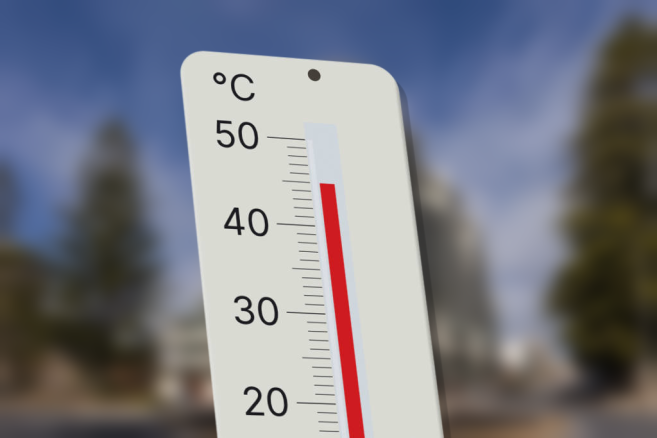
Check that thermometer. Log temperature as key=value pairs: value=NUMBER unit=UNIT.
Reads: value=45 unit=°C
